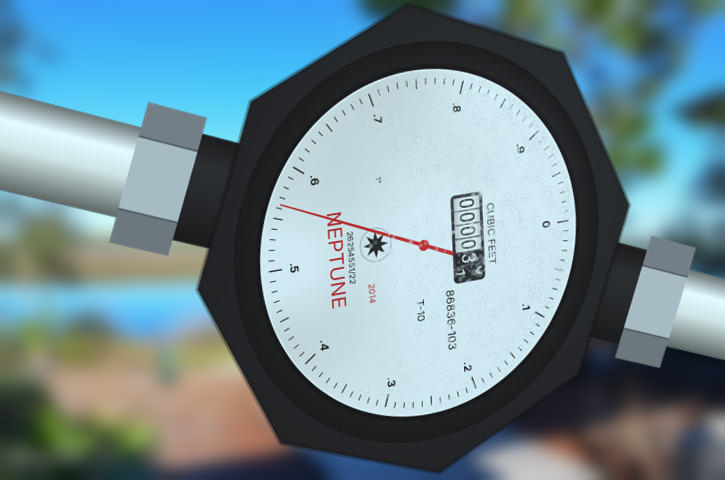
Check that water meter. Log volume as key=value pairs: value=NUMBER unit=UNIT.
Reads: value=30.56 unit=ft³
